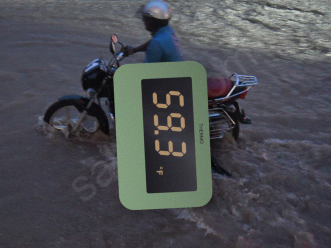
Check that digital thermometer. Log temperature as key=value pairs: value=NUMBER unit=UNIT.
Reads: value=59.3 unit=°F
